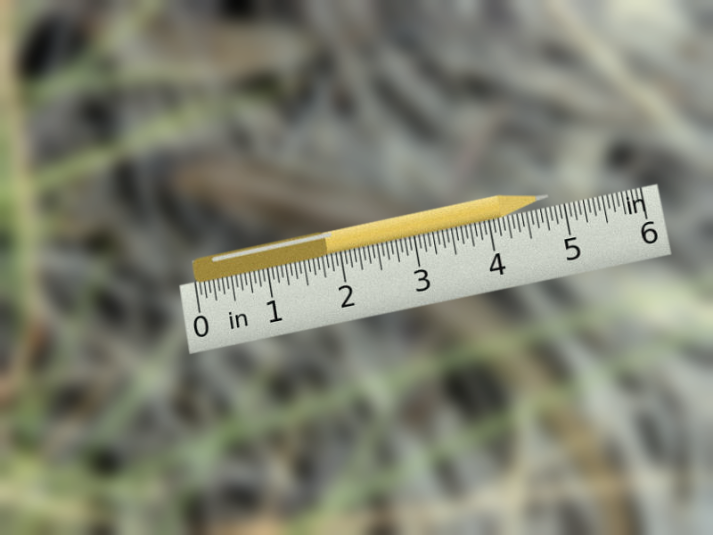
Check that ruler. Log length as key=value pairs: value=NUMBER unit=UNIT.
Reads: value=4.8125 unit=in
